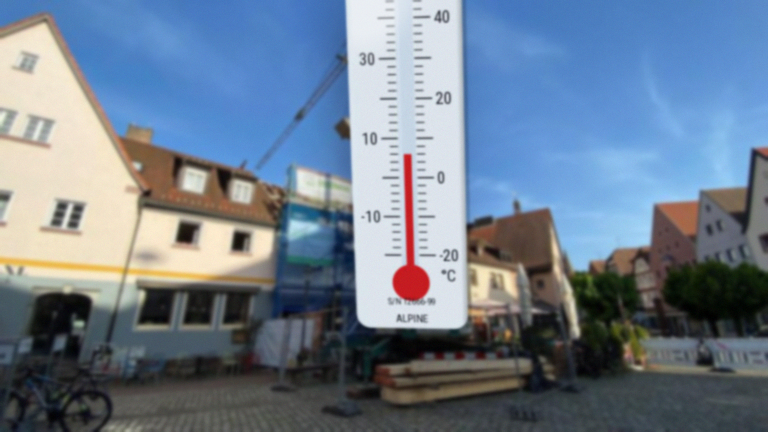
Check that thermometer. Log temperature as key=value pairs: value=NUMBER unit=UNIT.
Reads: value=6 unit=°C
